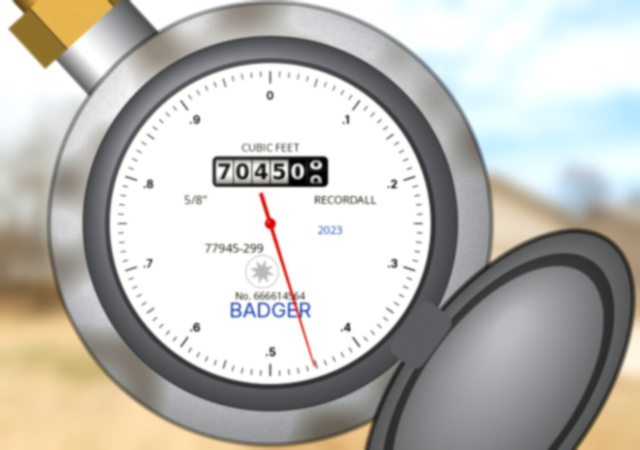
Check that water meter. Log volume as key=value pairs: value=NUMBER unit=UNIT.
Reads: value=704508.45 unit=ft³
